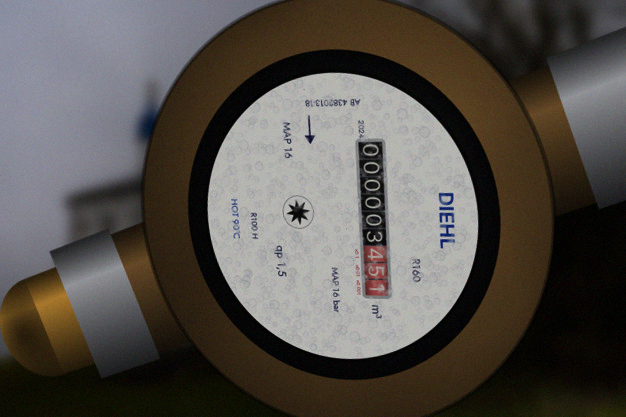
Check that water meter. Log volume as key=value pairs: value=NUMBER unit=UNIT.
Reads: value=3.451 unit=m³
